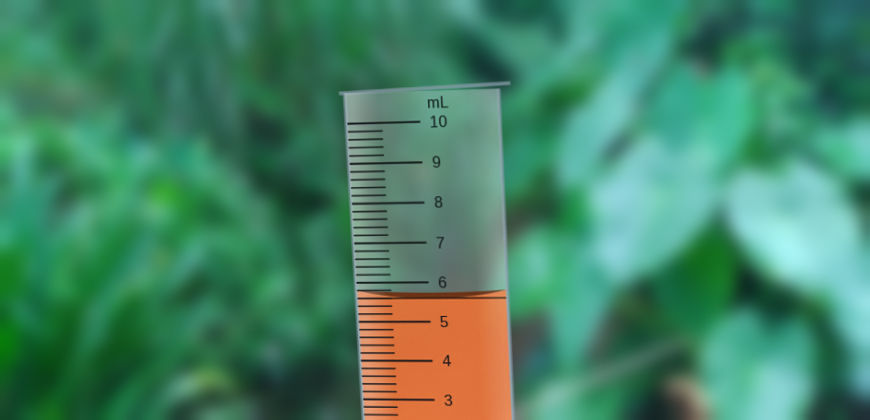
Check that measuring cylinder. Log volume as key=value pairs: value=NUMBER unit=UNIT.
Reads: value=5.6 unit=mL
